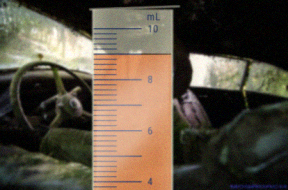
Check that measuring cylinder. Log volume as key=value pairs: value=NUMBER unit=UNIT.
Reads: value=9 unit=mL
